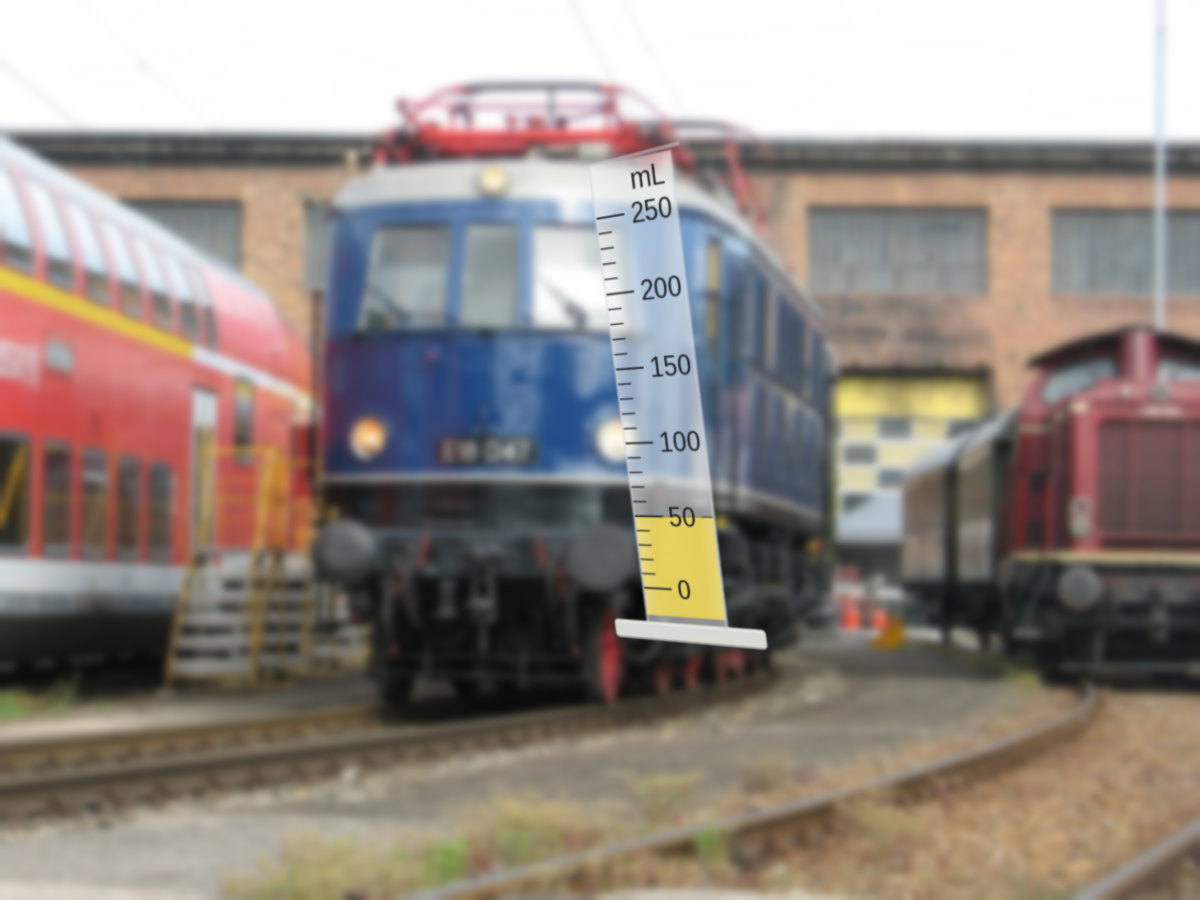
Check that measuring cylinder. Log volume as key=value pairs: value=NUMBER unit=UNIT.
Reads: value=50 unit=mL
